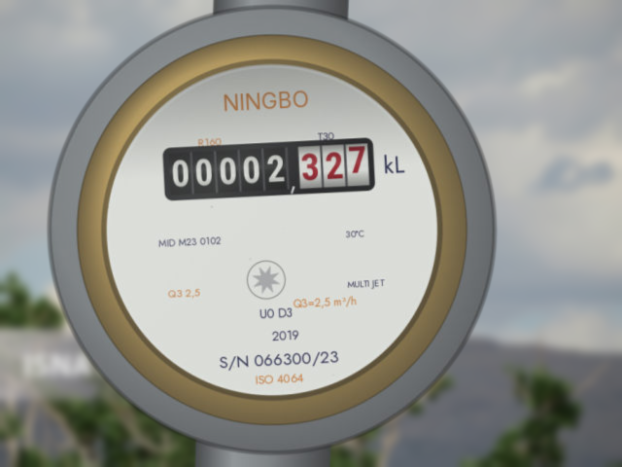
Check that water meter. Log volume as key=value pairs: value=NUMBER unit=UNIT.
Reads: value=2.327 unit=kL
